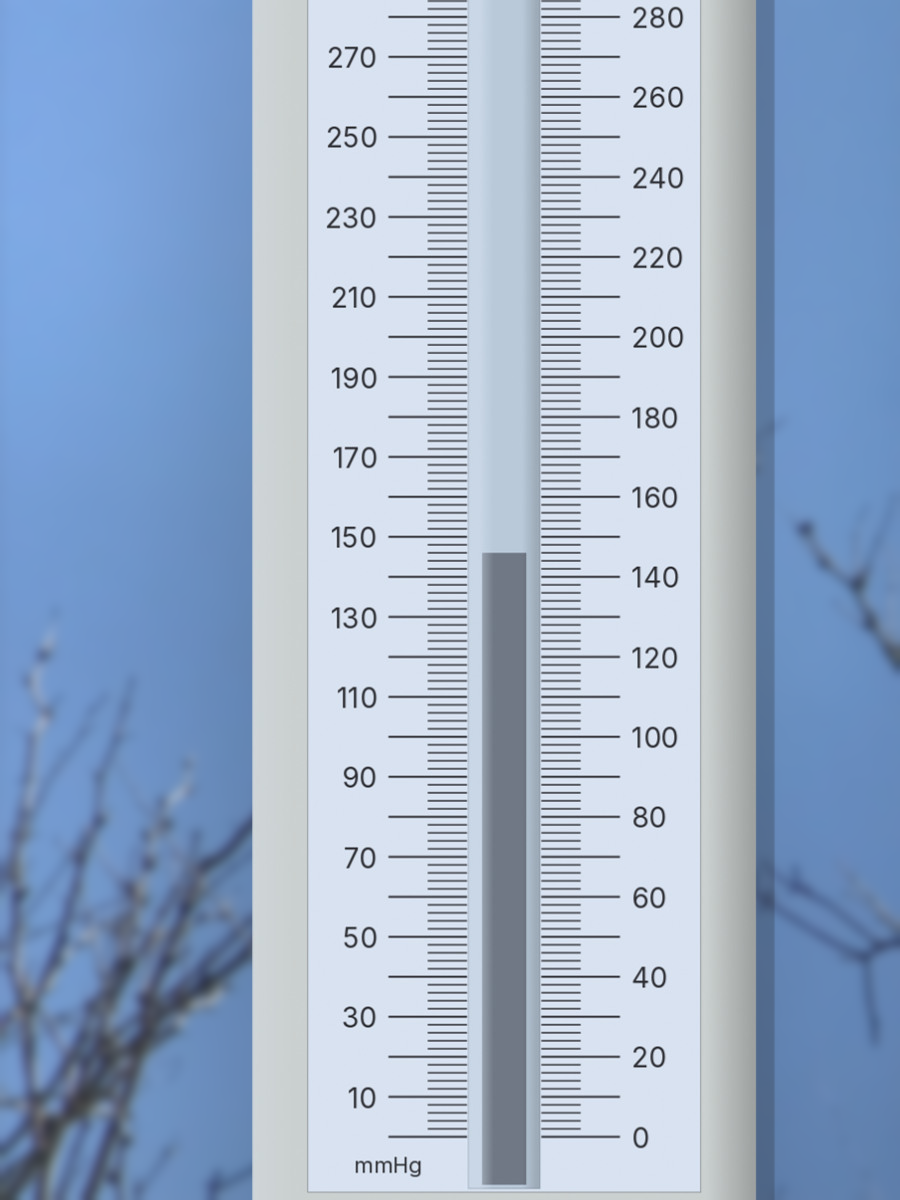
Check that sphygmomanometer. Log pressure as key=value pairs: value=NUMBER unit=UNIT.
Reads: value=146 unit=mmHg
